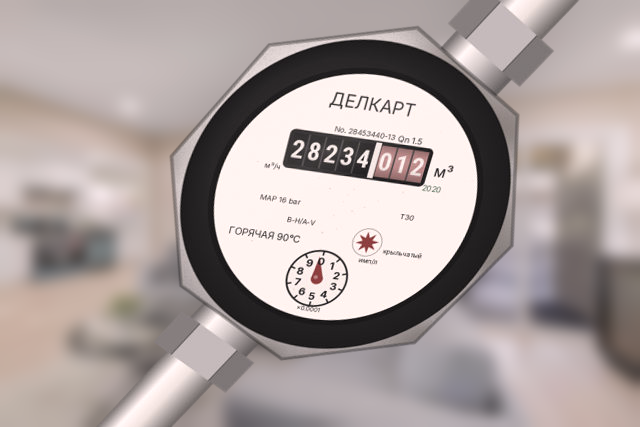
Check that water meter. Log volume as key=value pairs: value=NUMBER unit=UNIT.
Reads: value=28234.0119 unit=m³
